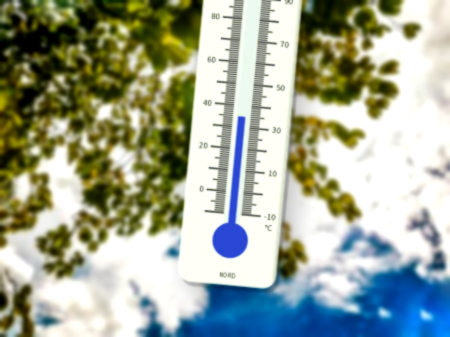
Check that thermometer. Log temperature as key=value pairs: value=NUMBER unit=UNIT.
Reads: value=35 unit=°C
